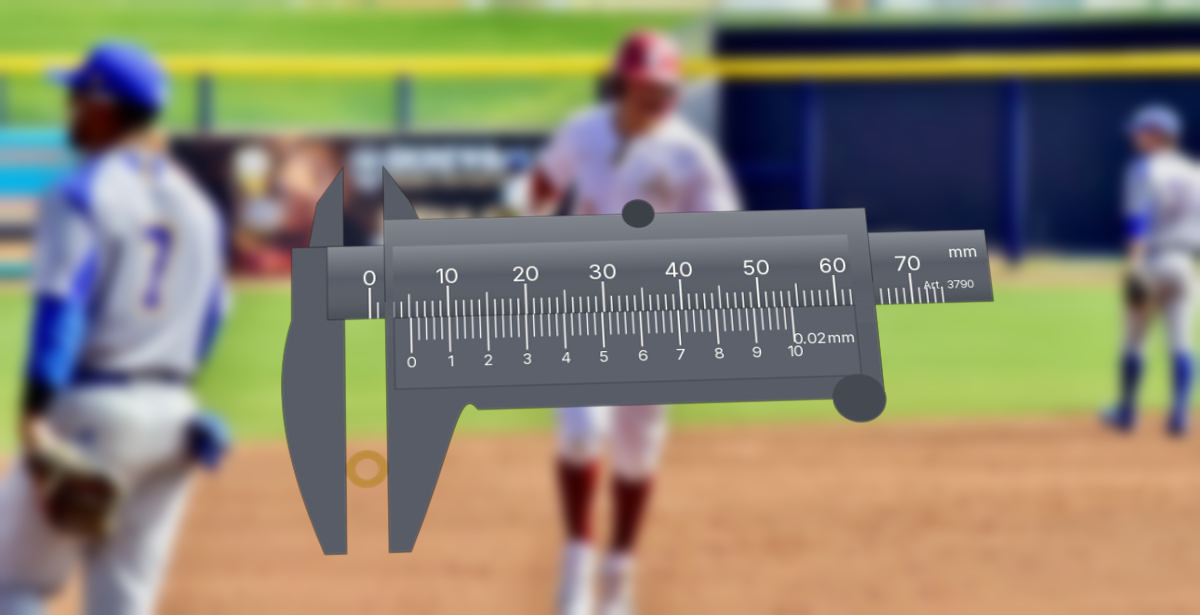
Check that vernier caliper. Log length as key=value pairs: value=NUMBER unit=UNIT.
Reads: value=5.2 unit=mm
